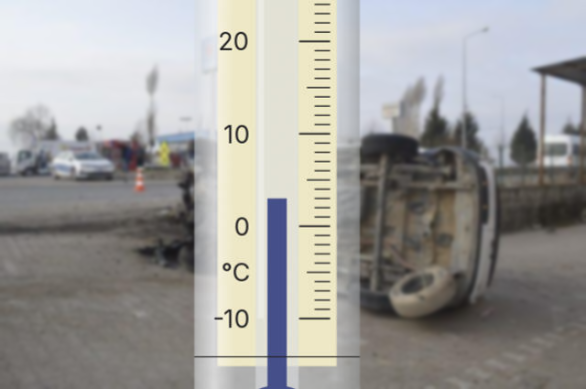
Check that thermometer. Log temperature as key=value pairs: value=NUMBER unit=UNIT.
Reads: value=3 unit=°C
